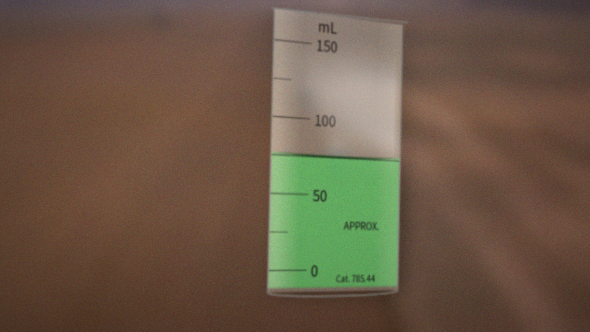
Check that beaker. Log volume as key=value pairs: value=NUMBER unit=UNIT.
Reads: value=75 unit=mL
